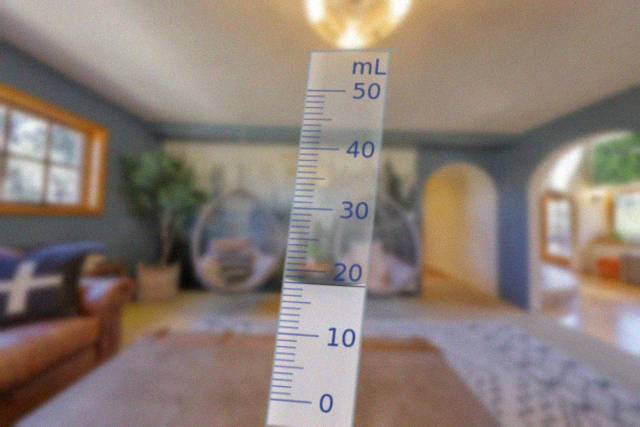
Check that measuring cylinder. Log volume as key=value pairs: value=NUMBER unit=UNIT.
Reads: value=18 unit=mL
